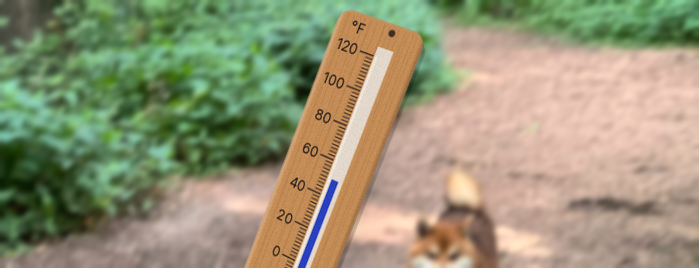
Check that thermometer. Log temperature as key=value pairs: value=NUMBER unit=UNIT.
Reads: value=50 unit=°F
